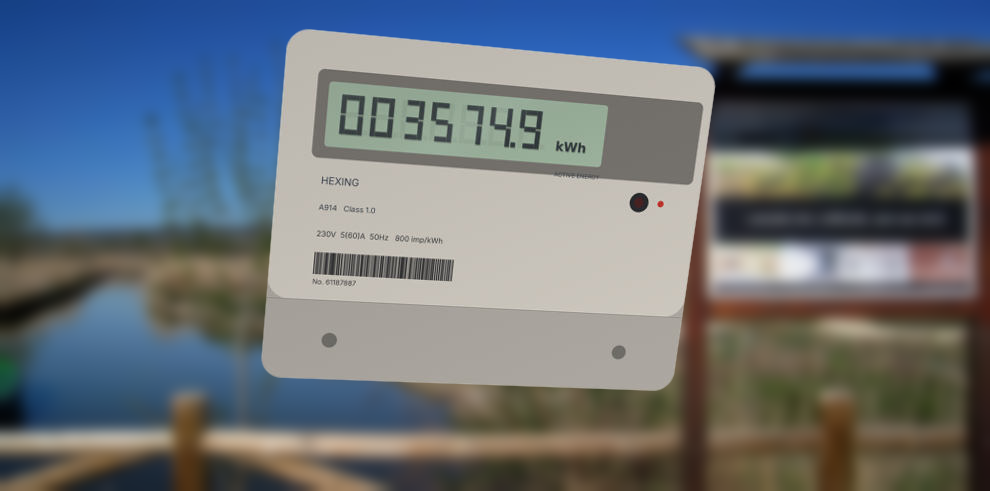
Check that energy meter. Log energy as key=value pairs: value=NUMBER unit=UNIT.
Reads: value=3574.9 unit=kWh
